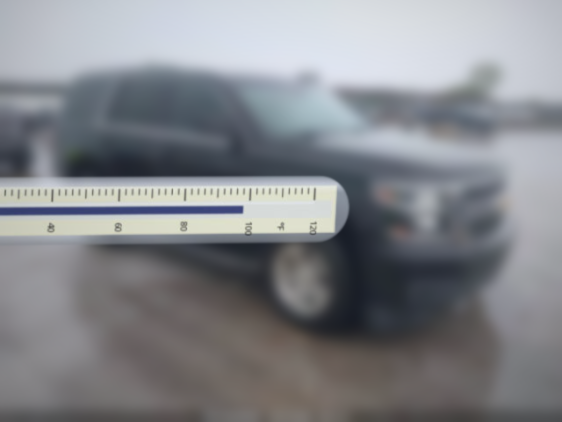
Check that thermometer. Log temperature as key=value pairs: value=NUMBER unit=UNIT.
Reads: value=98 unit=°F
